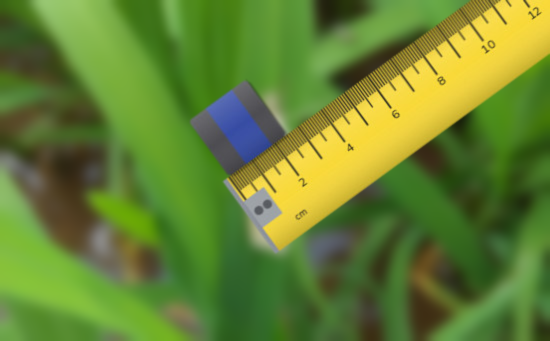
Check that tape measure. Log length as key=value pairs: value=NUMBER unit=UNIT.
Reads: value=2.5 unit=cm
